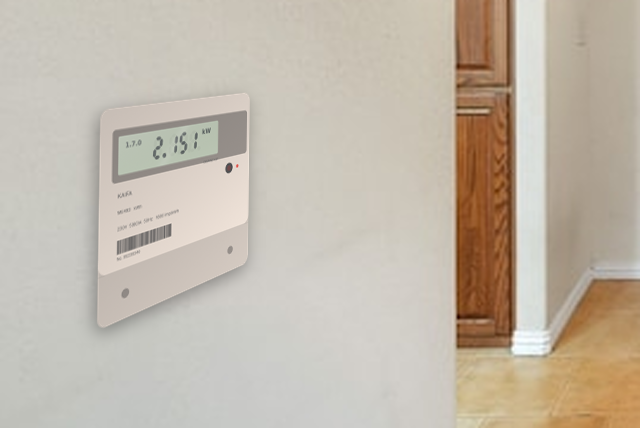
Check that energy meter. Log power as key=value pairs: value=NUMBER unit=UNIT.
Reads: value=2.151 unit=kW
